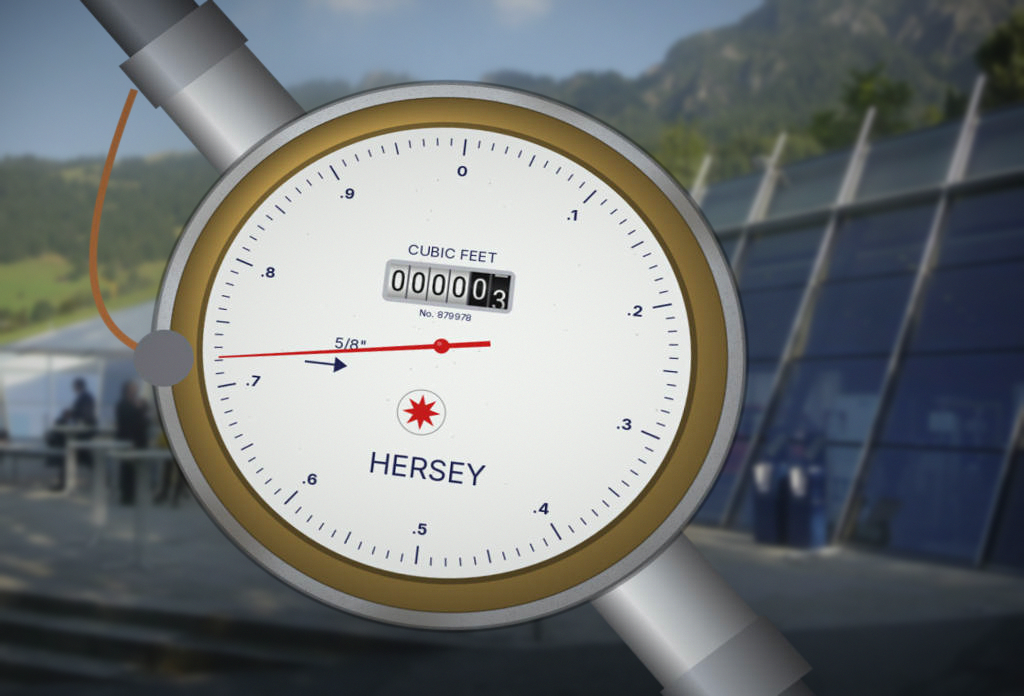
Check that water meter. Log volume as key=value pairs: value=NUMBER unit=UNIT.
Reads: value=2.72 unit=ft³
